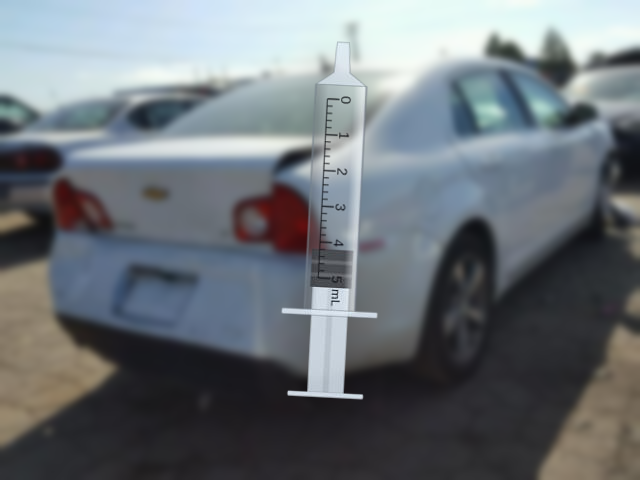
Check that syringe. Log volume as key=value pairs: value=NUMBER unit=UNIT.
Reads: value=4.2 unit=mL
